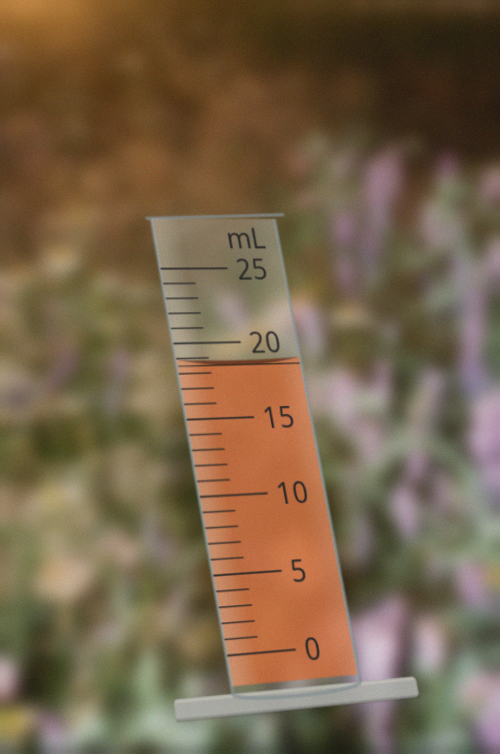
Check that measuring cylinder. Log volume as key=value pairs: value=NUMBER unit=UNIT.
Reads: value=18.5 unit=mL
